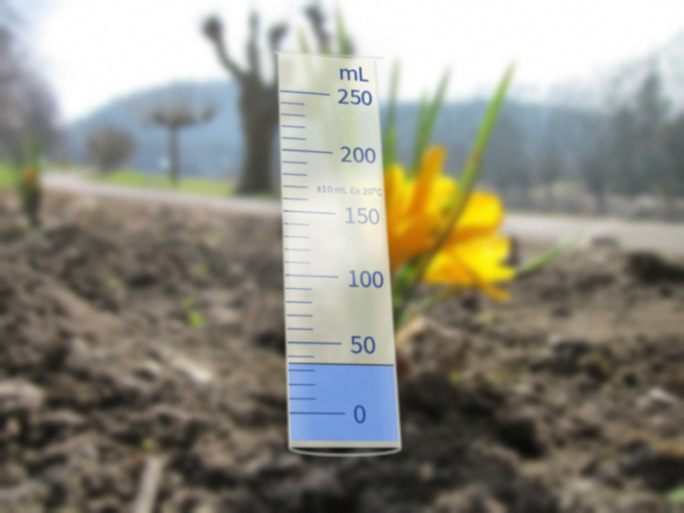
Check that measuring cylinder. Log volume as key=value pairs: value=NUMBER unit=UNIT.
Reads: value=35 unit=mL
